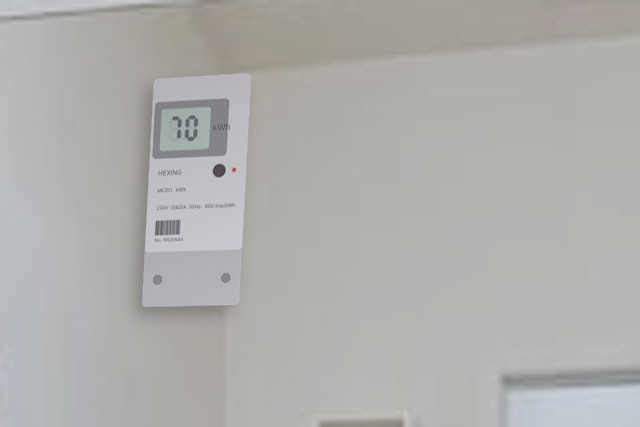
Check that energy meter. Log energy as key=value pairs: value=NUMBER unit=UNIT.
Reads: value=70 unit=kWh
